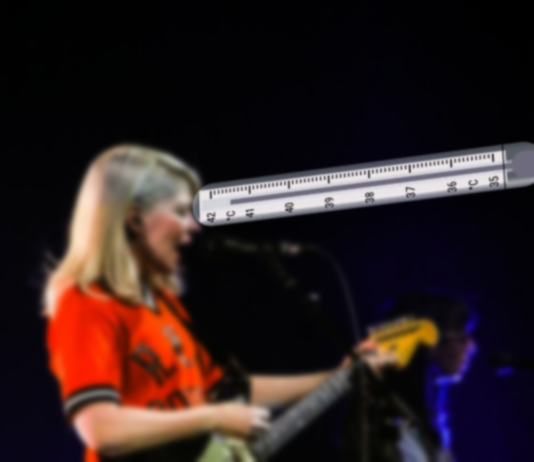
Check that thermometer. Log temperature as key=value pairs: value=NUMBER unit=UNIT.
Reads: value=41.5 unit=°C
